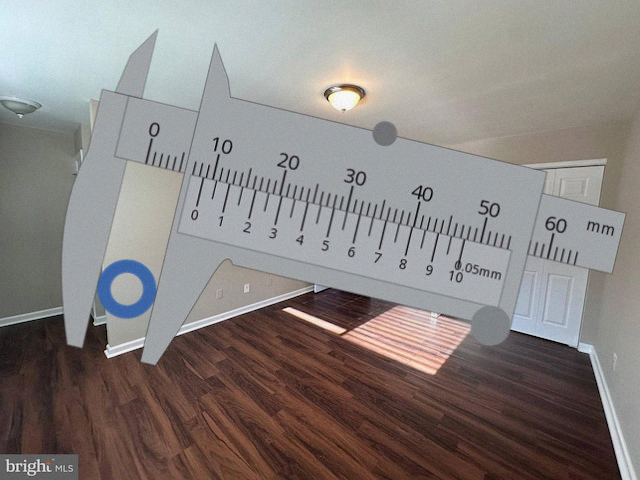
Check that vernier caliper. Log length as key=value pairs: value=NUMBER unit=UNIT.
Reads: value=8.6 unit=mm
